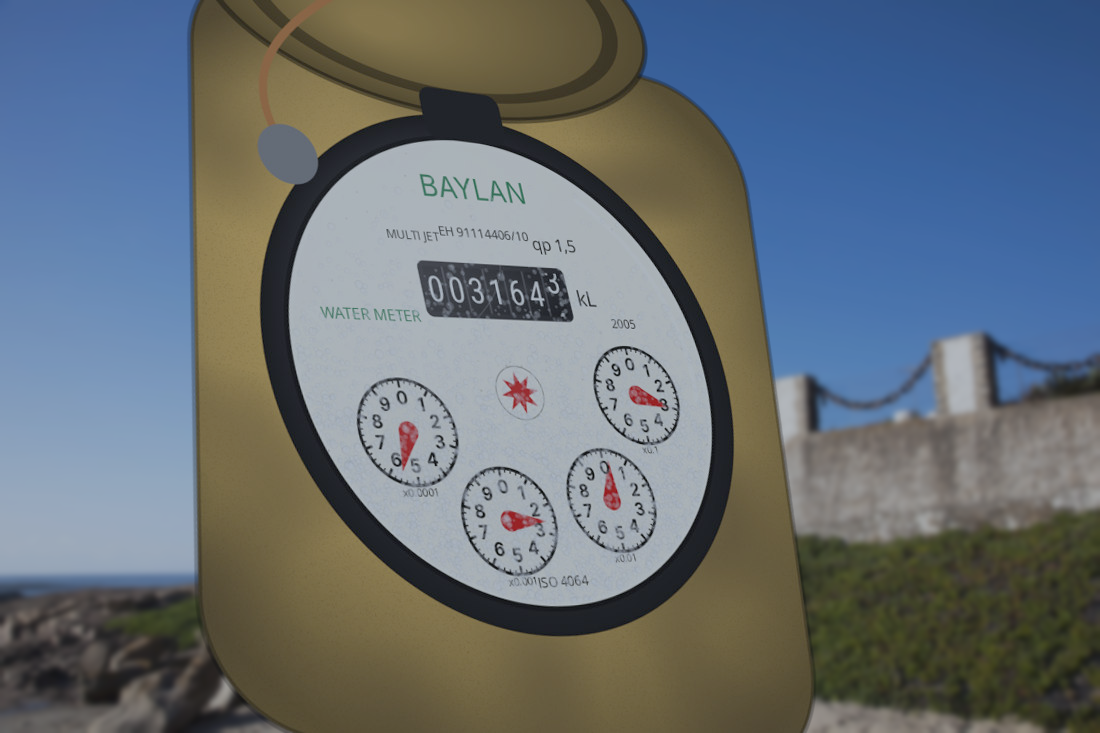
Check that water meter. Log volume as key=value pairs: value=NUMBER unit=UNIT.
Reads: value=31643.3025 unit=kL
